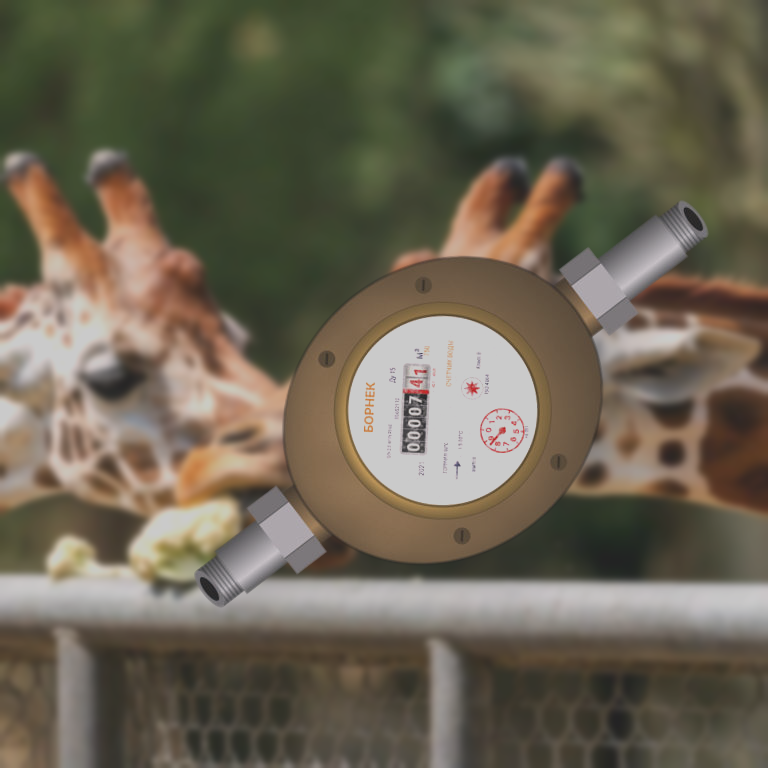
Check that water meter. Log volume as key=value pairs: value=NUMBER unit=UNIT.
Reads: value=7.408 unit=m³
